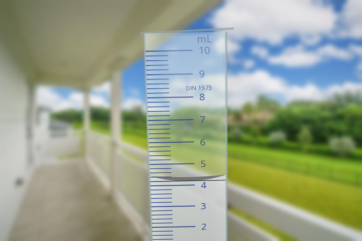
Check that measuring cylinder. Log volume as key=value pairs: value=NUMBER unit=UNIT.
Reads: value=4.2 unit=mL
